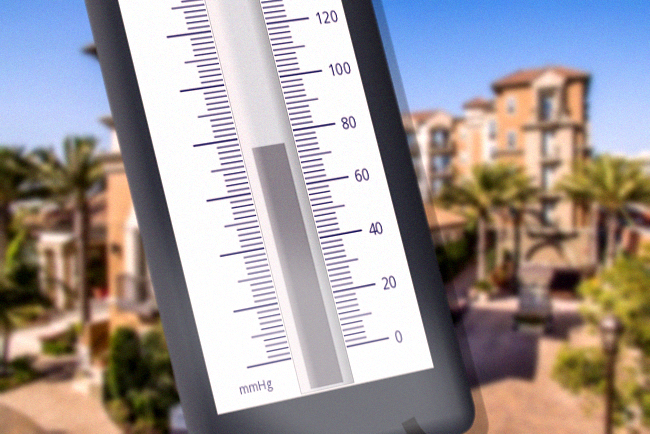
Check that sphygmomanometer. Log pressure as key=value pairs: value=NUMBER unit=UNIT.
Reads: value=76 unit=mmHg
